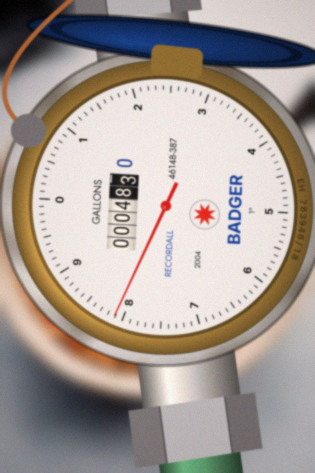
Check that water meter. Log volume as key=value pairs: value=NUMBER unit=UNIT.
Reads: value=4828.1 unit=gal
